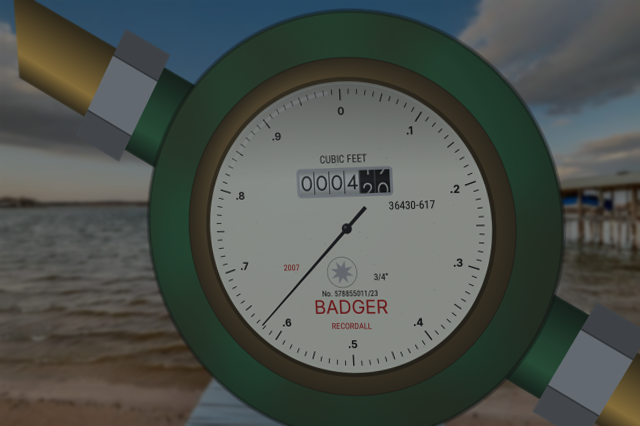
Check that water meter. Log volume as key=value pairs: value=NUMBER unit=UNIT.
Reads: value=419.62 unit=ft³
